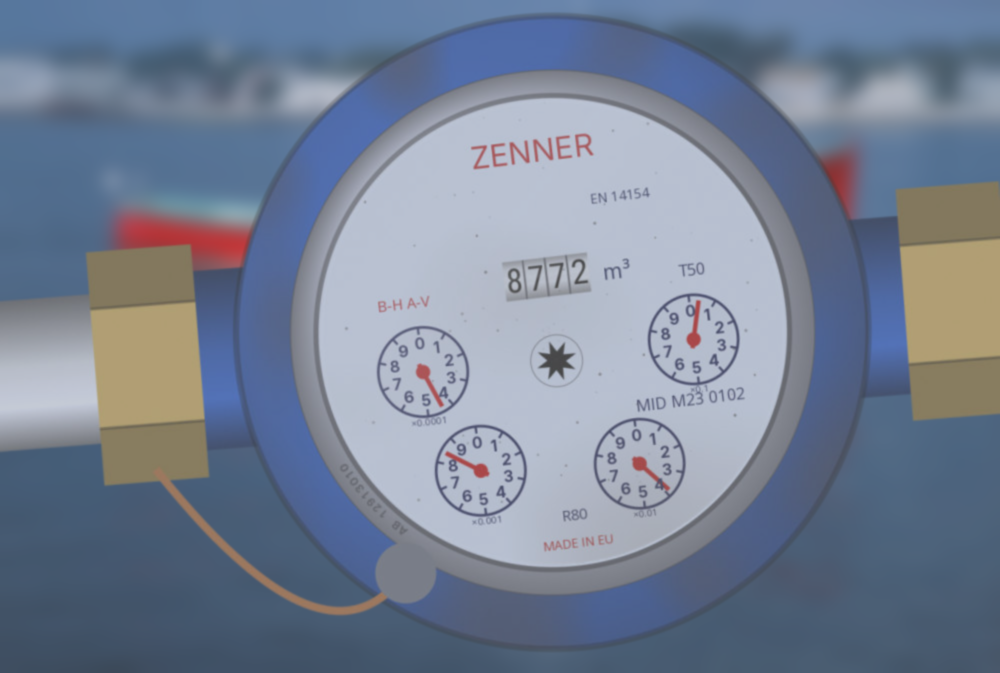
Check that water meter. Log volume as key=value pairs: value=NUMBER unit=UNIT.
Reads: value=8772.0384 unit=m³
